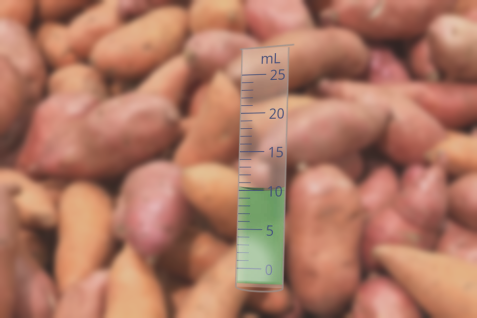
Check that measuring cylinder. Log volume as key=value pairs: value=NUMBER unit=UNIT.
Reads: value=10 unit=mL
